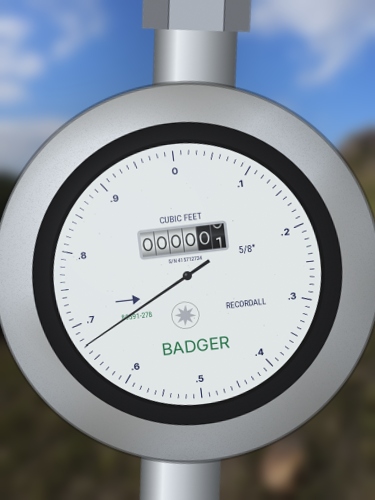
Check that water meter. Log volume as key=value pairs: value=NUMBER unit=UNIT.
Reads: value=0.67 unit=ft³
